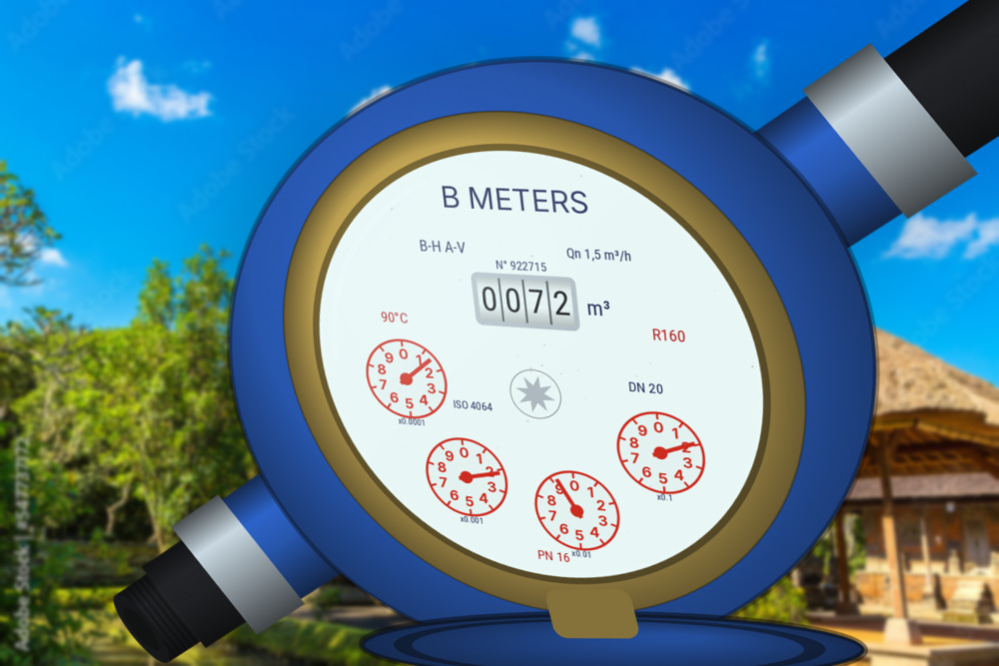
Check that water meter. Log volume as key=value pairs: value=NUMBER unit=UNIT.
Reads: value=72.1921 unit=m³
